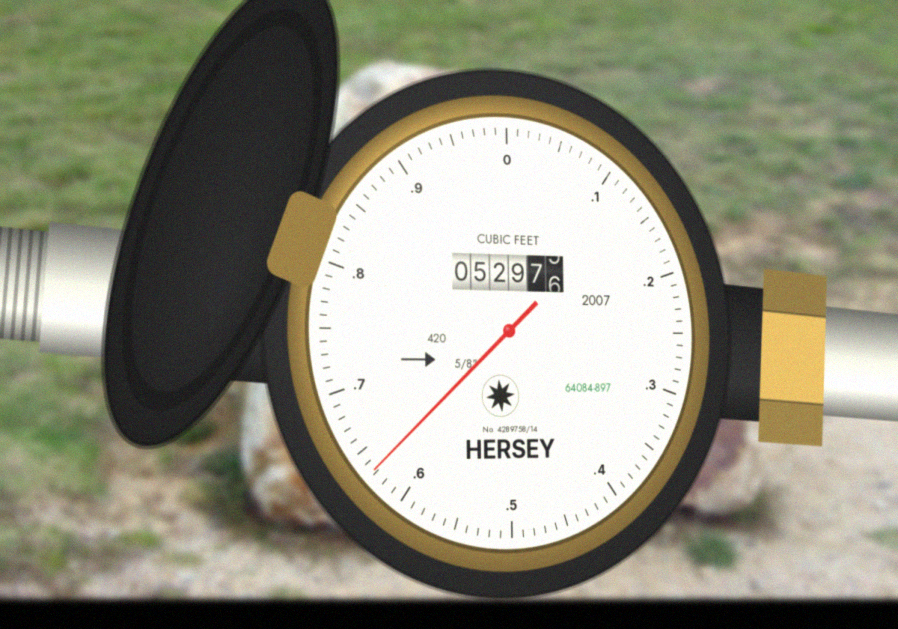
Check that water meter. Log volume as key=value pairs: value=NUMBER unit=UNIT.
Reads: value=52975.63 unit=ft³
